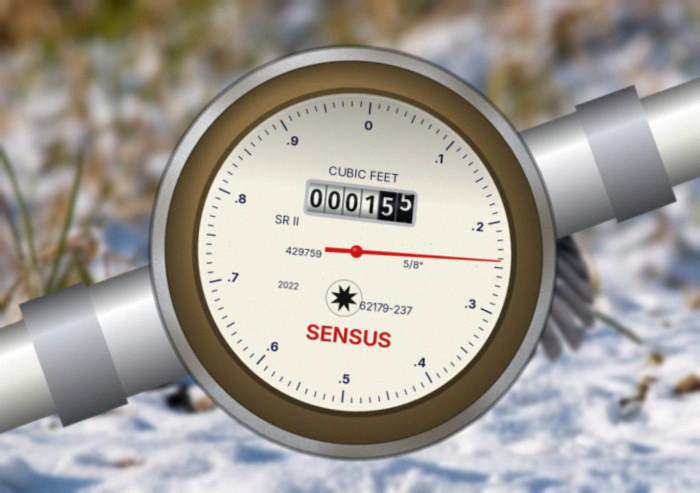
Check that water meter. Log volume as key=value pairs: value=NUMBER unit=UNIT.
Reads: value=155.24 unit=ft³
